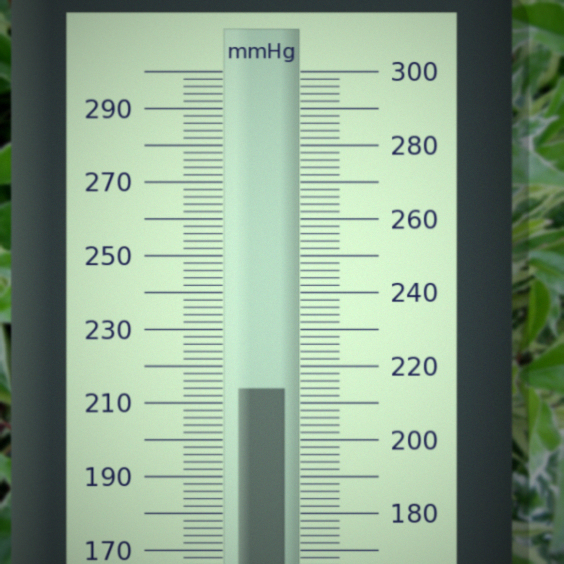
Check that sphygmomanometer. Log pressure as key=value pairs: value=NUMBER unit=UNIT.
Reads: value=214 unit=mmHg
